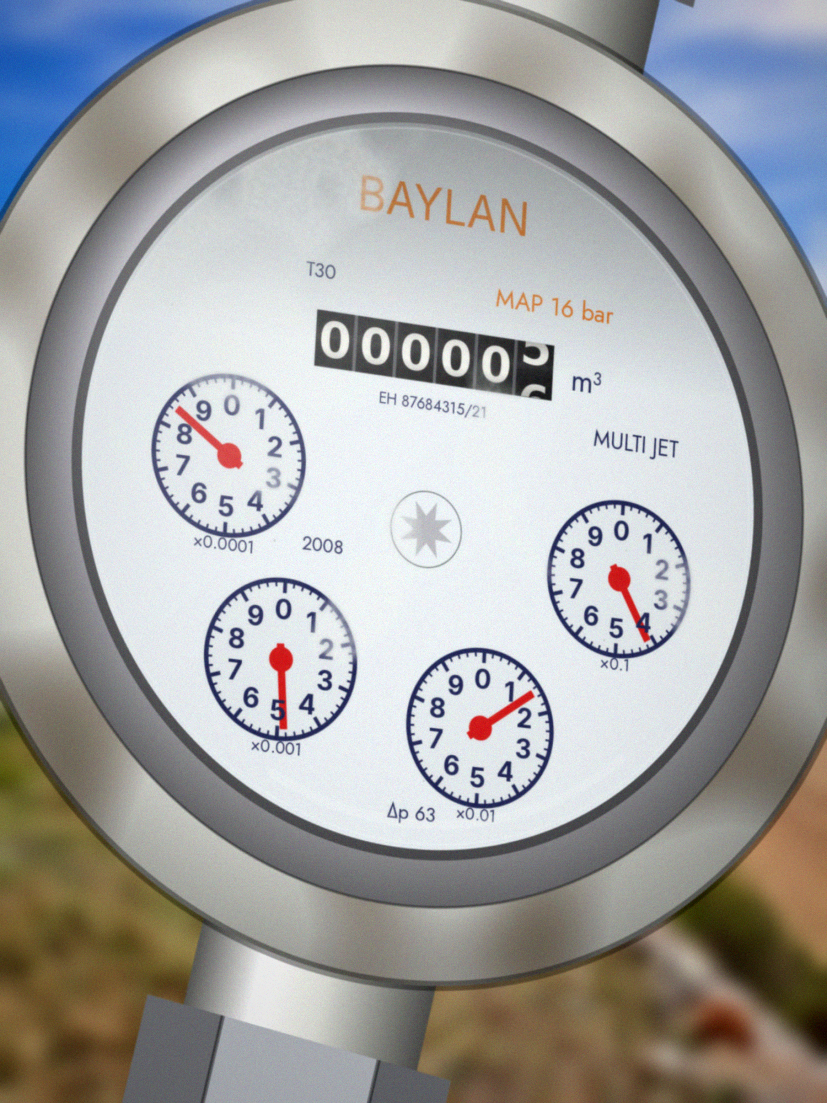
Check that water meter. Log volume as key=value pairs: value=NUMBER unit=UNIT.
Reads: value=5.4148 unit=m³
